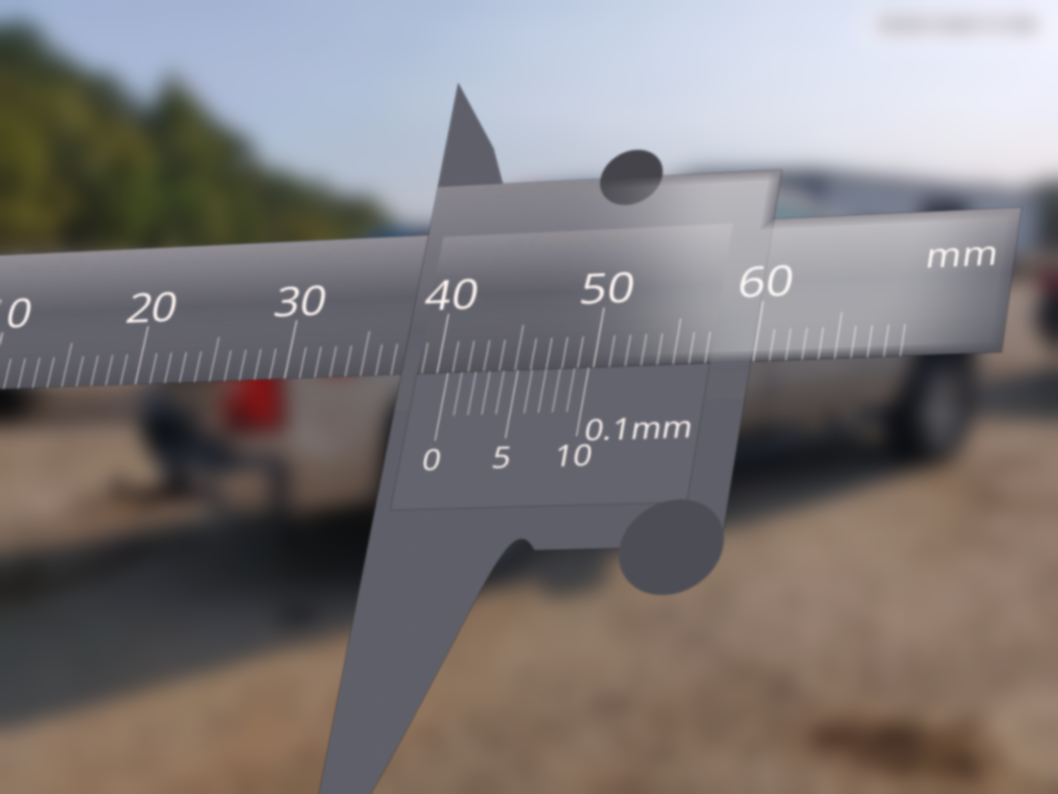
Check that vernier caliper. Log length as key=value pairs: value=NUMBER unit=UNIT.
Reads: value=40.7 unit=mm
